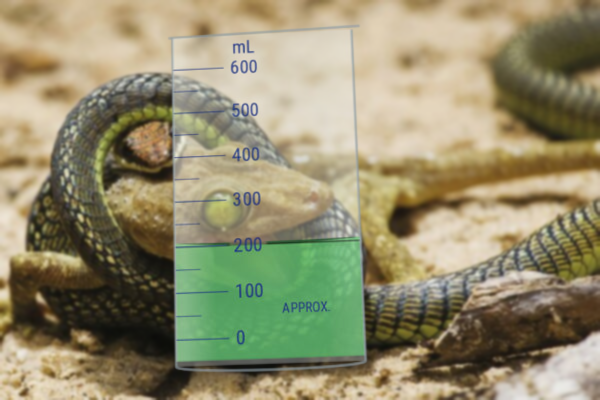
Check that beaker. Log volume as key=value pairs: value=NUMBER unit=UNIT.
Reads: value=200 unit=mL
